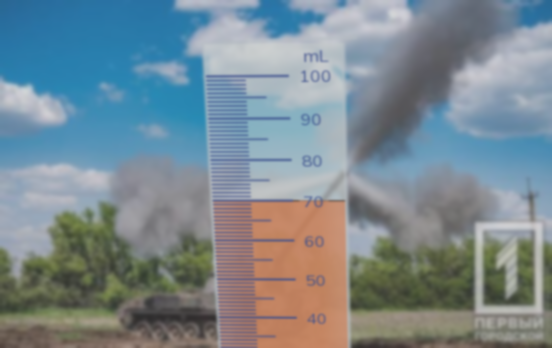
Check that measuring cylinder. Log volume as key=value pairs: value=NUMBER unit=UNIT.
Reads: value=70 unit=mL
